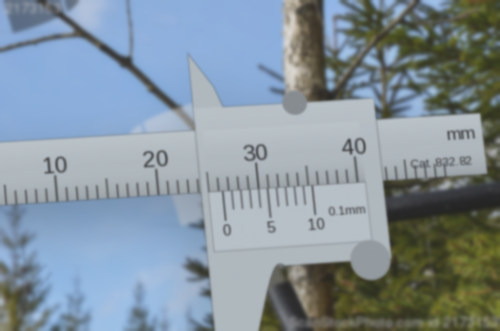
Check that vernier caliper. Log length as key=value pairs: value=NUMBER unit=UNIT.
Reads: value=26.4 unit=mm
